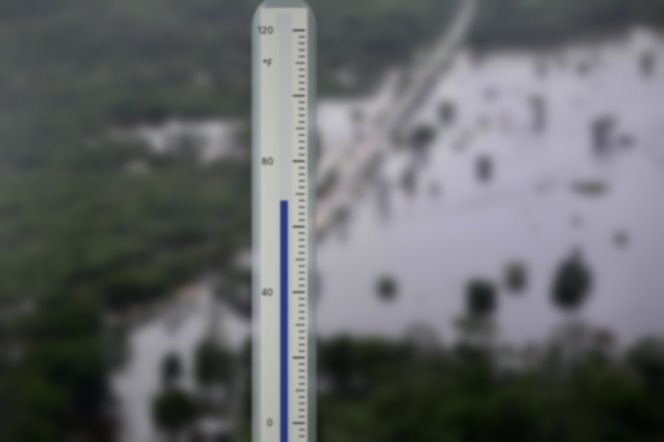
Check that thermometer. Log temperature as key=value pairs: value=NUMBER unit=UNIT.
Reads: value=68 unit=°F
